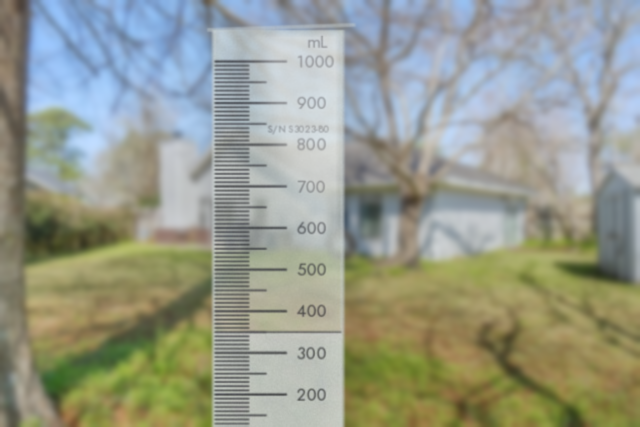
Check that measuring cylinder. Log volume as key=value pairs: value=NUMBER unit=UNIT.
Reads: value=350 unit=mL
